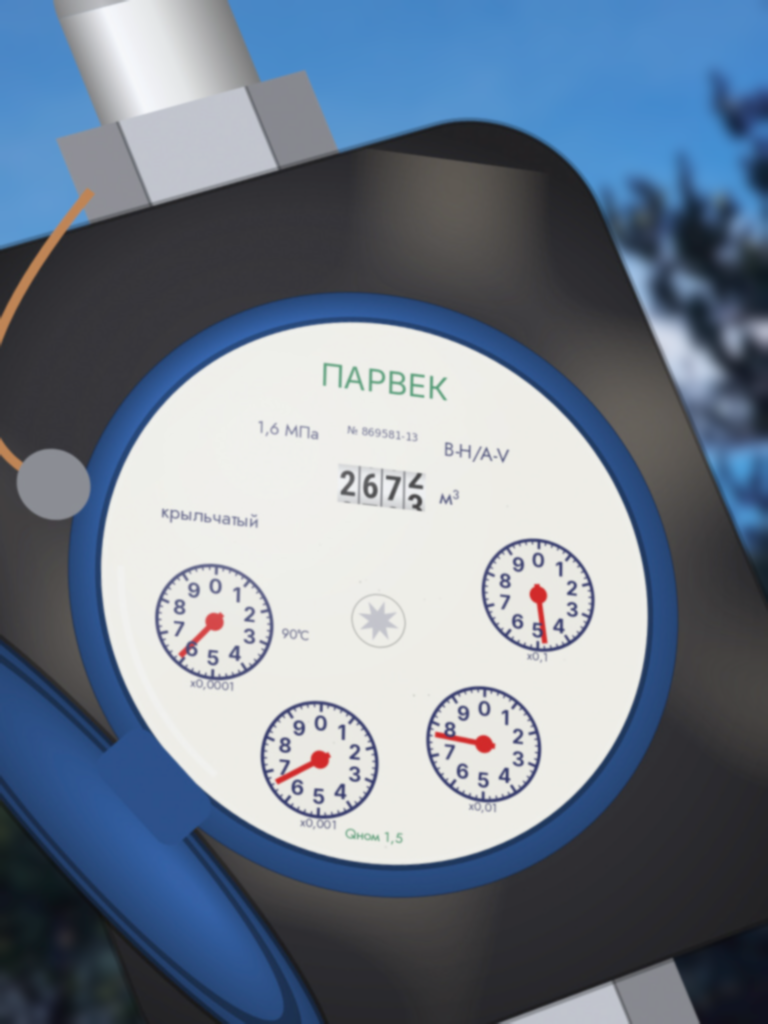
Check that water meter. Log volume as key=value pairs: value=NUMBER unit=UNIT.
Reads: value=2672.4766 unit=m³
